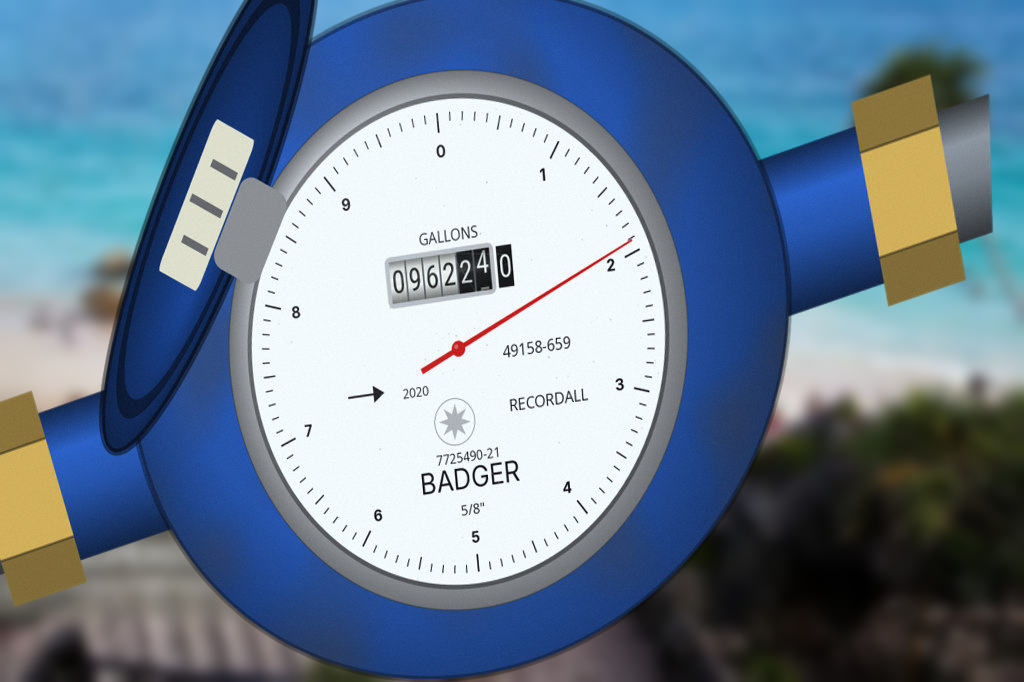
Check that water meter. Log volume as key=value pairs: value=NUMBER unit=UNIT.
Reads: value=962241.9 unit=gal
